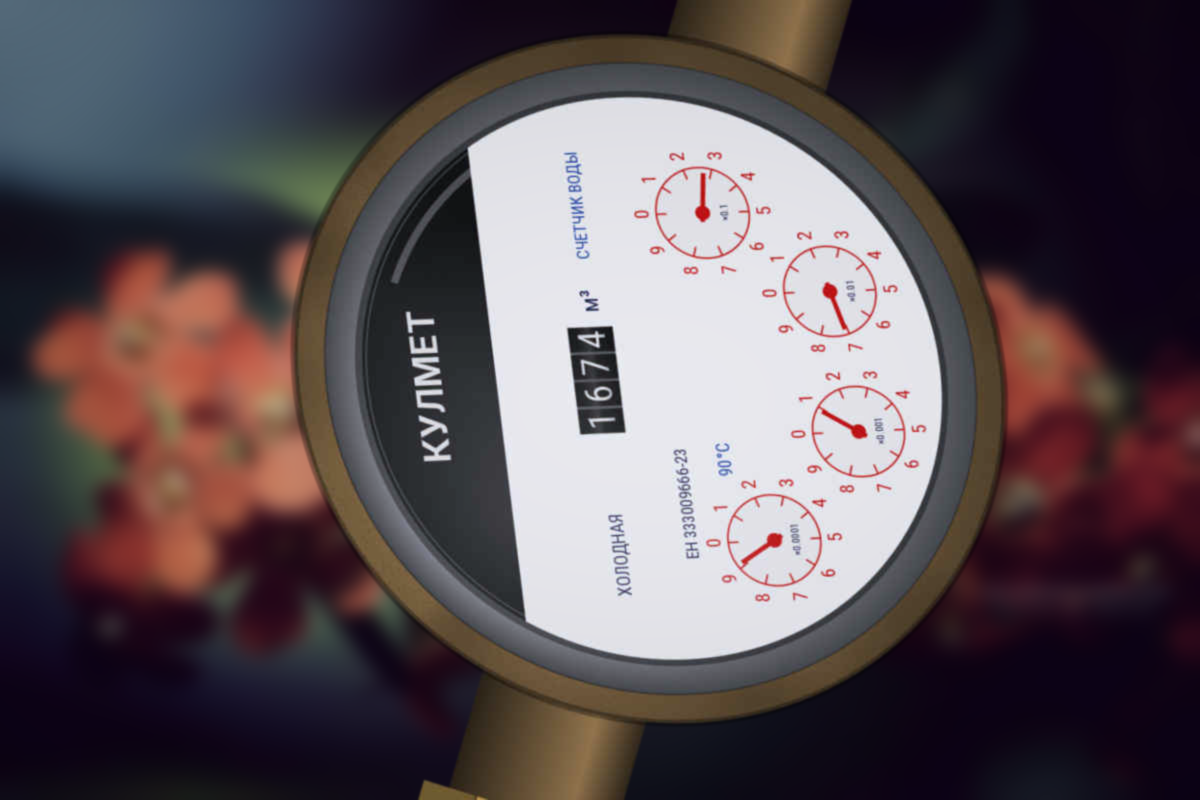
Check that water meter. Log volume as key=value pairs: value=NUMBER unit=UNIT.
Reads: value=1674.2709 unit=m³
